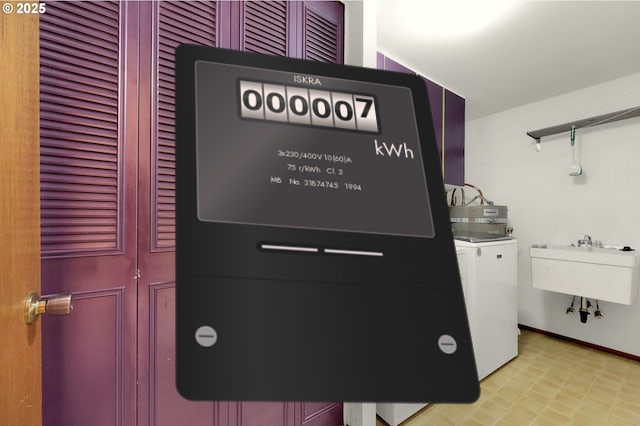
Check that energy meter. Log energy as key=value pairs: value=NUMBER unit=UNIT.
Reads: value=7 unit=kWh
